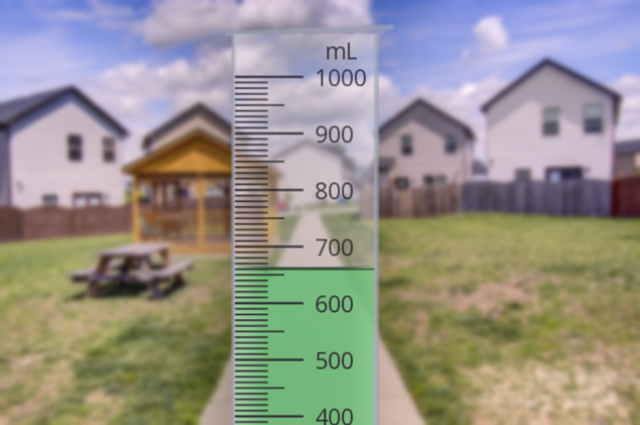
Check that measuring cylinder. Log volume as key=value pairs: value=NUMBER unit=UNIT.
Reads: value=660 unit=mL
